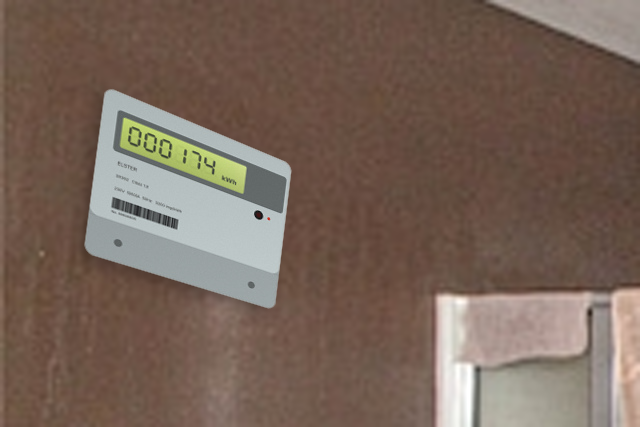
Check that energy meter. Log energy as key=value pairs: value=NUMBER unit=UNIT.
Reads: value=174 unit=kWh
